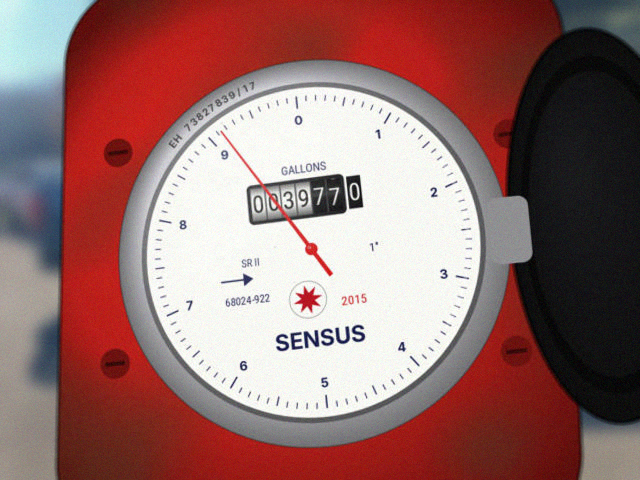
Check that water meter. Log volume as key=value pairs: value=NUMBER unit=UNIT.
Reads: value=39769.1 unit=gal
